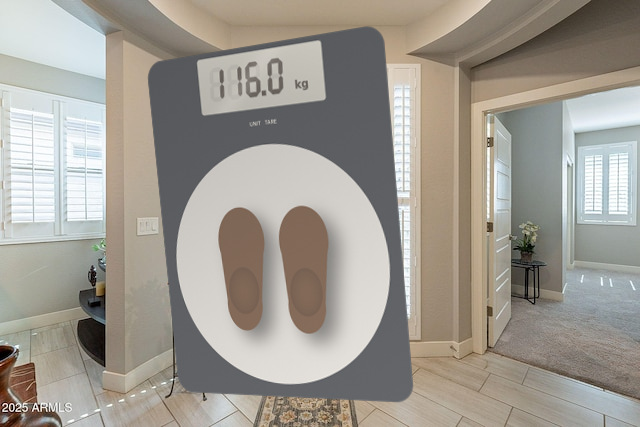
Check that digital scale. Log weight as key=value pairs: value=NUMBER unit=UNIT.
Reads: value=116.0 unit=kg
